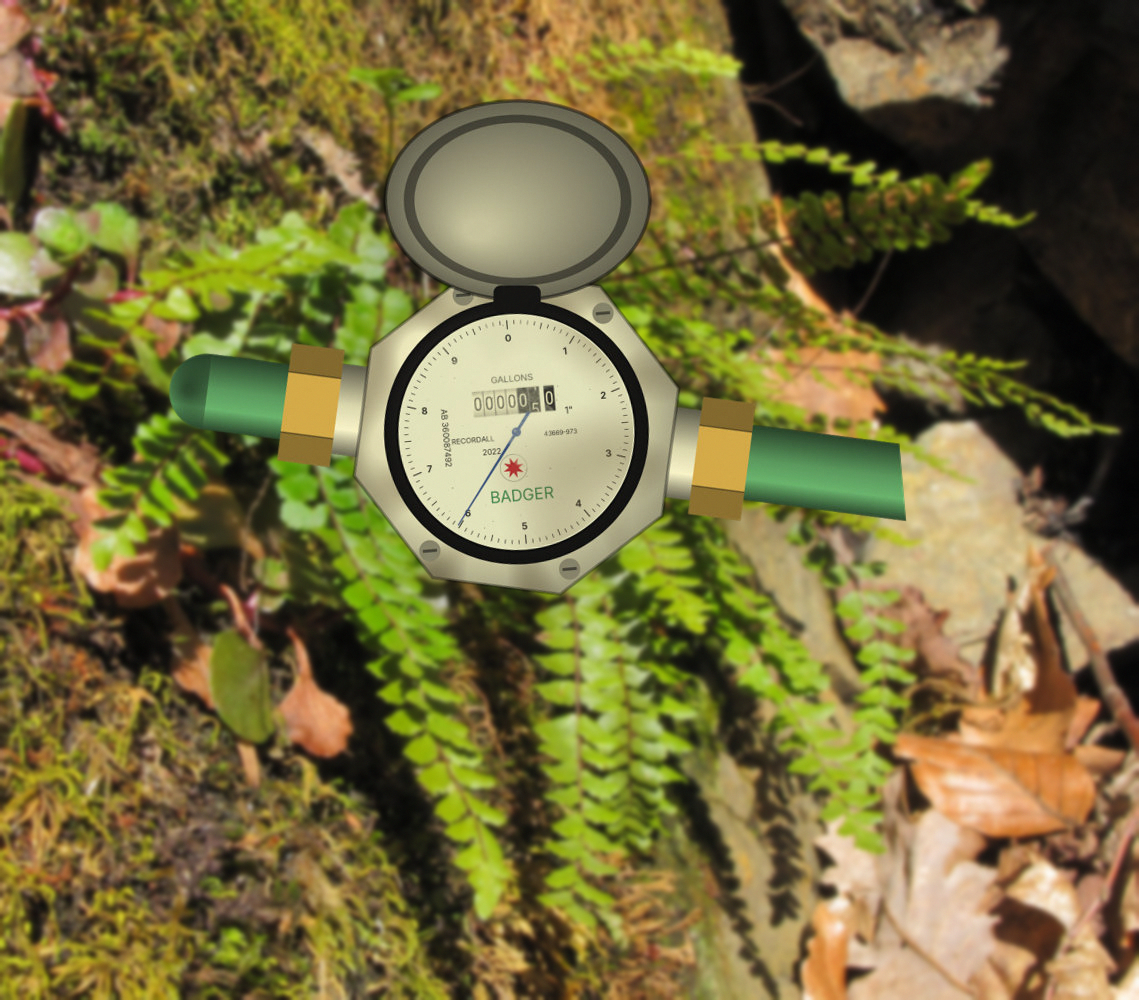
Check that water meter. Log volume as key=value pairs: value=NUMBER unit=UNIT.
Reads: value=46.0 unit=gal
